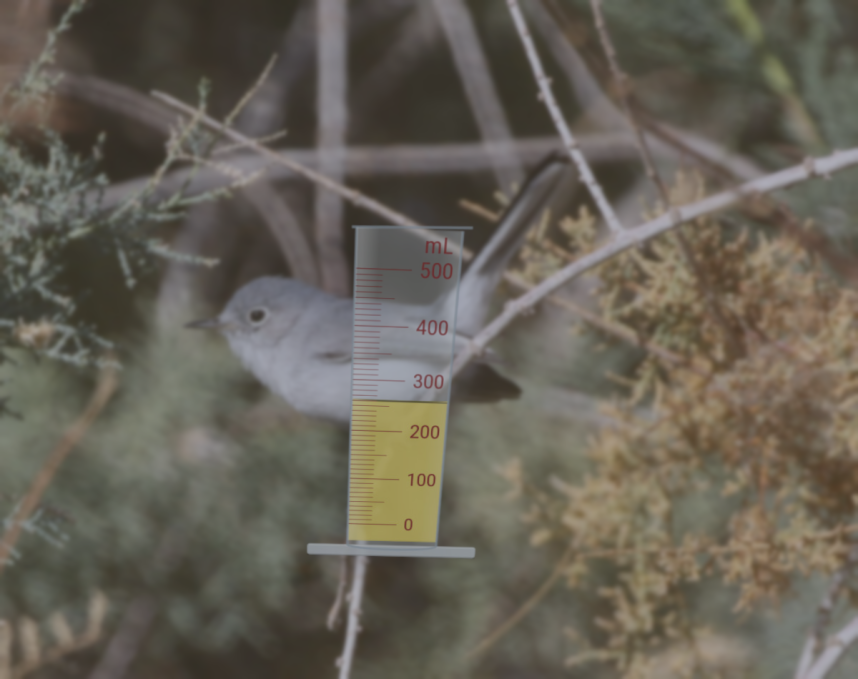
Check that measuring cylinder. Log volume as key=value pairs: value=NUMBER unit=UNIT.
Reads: value=260 unit=mL
